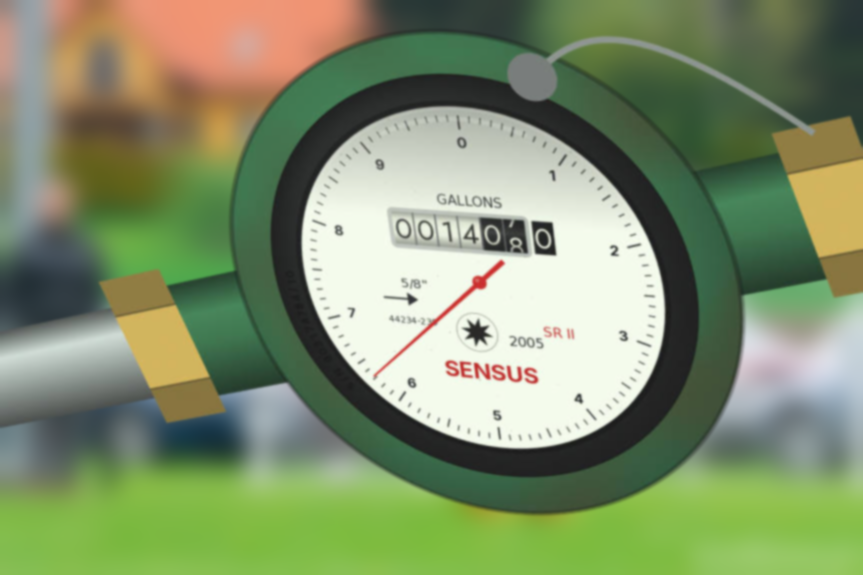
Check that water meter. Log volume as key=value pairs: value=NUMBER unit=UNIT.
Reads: value=14076.3 unit=gal
